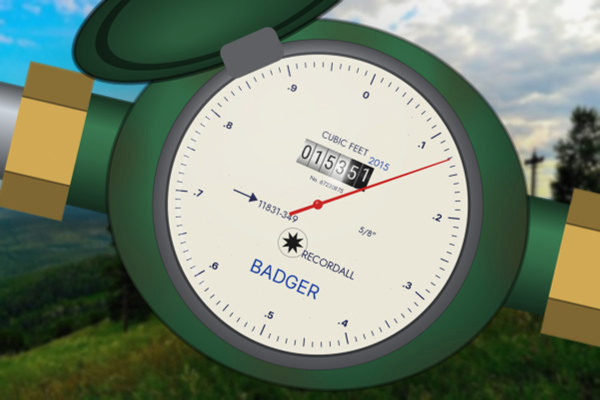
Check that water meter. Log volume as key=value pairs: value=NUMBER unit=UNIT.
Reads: value=15351.13 unit=ft³
